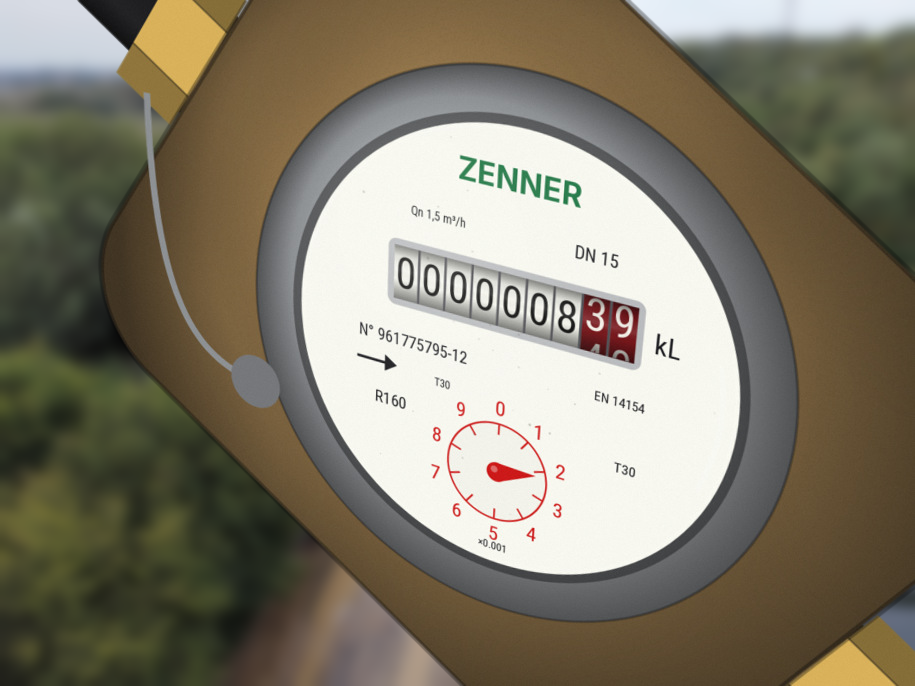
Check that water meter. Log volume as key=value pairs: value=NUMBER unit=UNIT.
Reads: value=8.392 unit=kL
